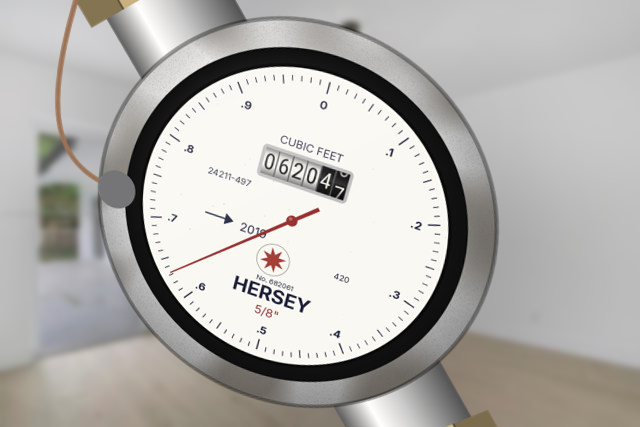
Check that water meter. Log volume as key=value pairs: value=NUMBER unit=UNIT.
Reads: value=62046.63 unit=ft³
